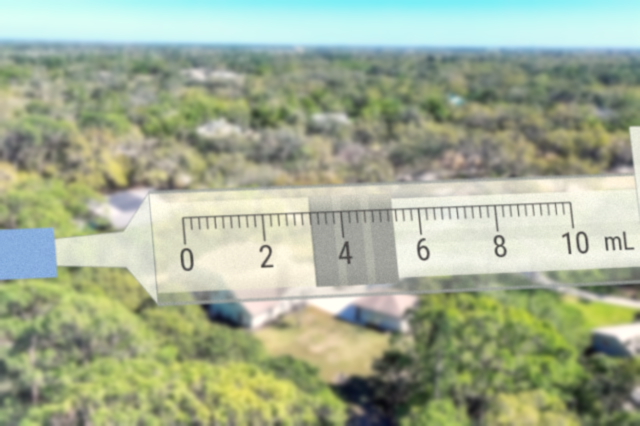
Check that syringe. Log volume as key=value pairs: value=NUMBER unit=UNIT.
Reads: value=3.2 unit=mL
